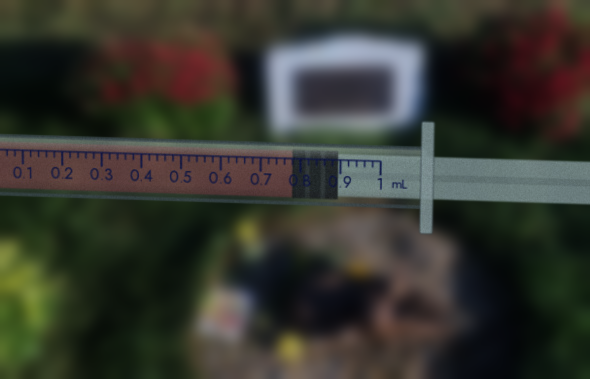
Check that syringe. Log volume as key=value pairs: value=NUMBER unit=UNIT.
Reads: value=0.78 unit=mL
